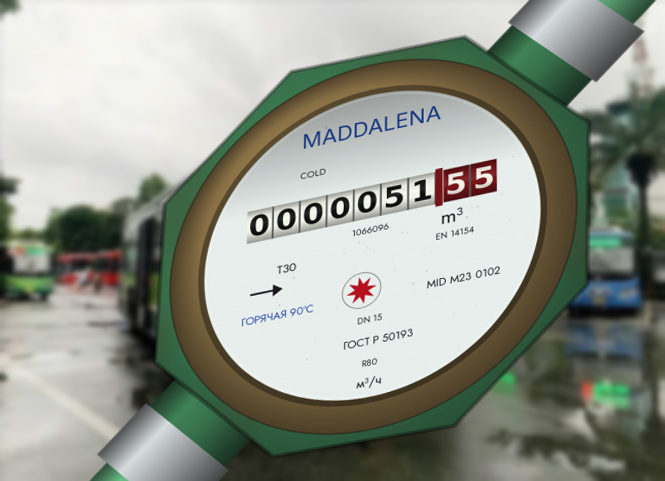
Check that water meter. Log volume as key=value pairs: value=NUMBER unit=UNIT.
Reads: value=51.55 unit=m³
